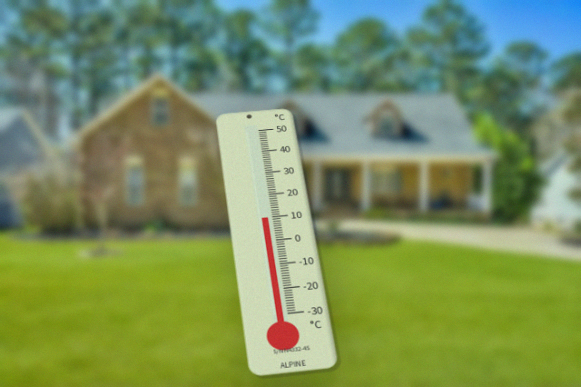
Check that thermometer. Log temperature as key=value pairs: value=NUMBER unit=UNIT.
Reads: value=10 unit=°C
